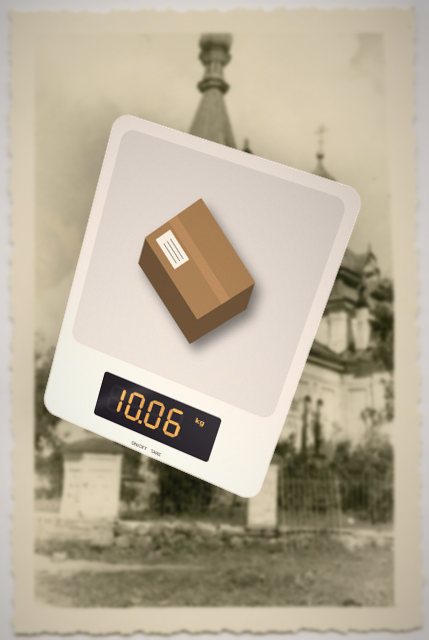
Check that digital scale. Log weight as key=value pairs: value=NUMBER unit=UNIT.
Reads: value=10.06 unit=kg
